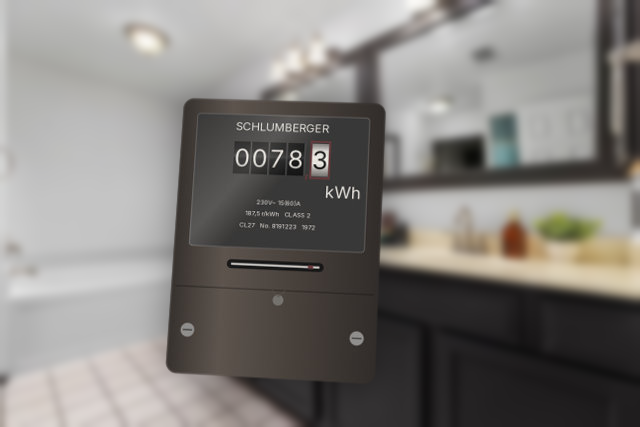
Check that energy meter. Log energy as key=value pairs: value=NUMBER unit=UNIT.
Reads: value=78.3 unit=kWh
